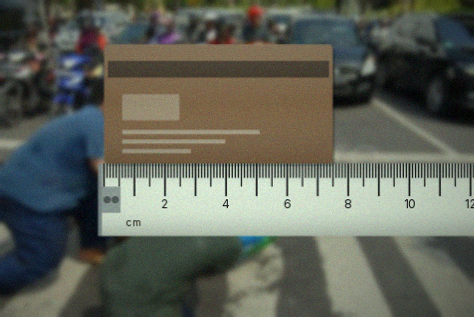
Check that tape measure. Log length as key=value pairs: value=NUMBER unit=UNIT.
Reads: value=7.5 unit=cm
